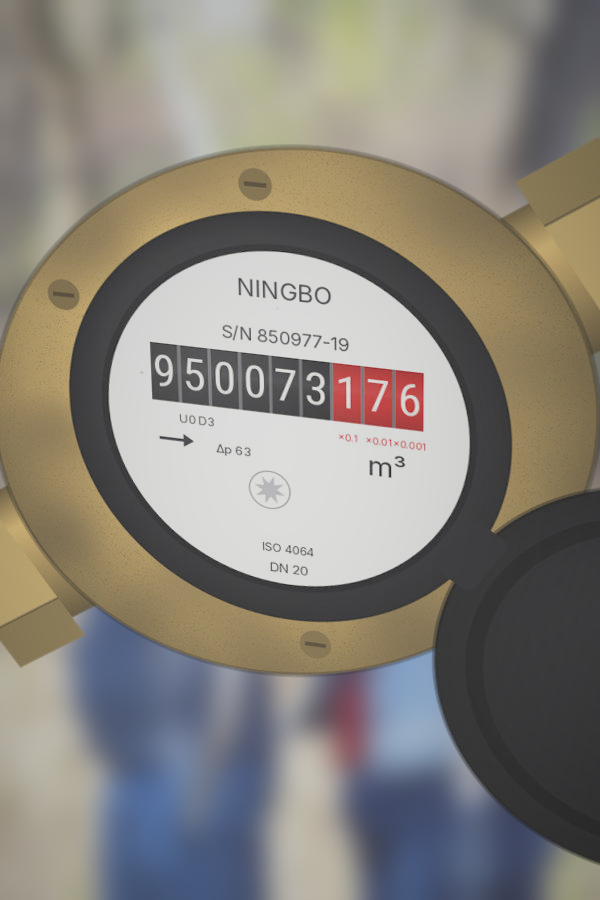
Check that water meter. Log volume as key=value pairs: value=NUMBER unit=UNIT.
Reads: value=950073.176 unit=m³
